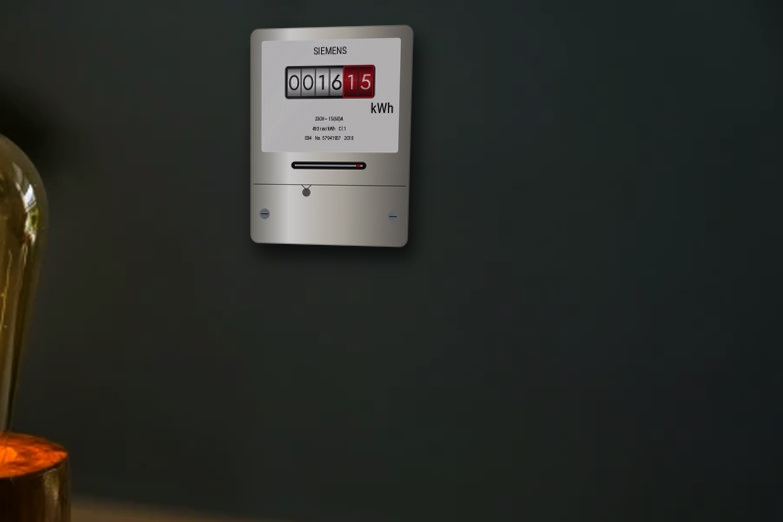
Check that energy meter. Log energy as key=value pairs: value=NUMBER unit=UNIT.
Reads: value=16.15 unit=kWh
